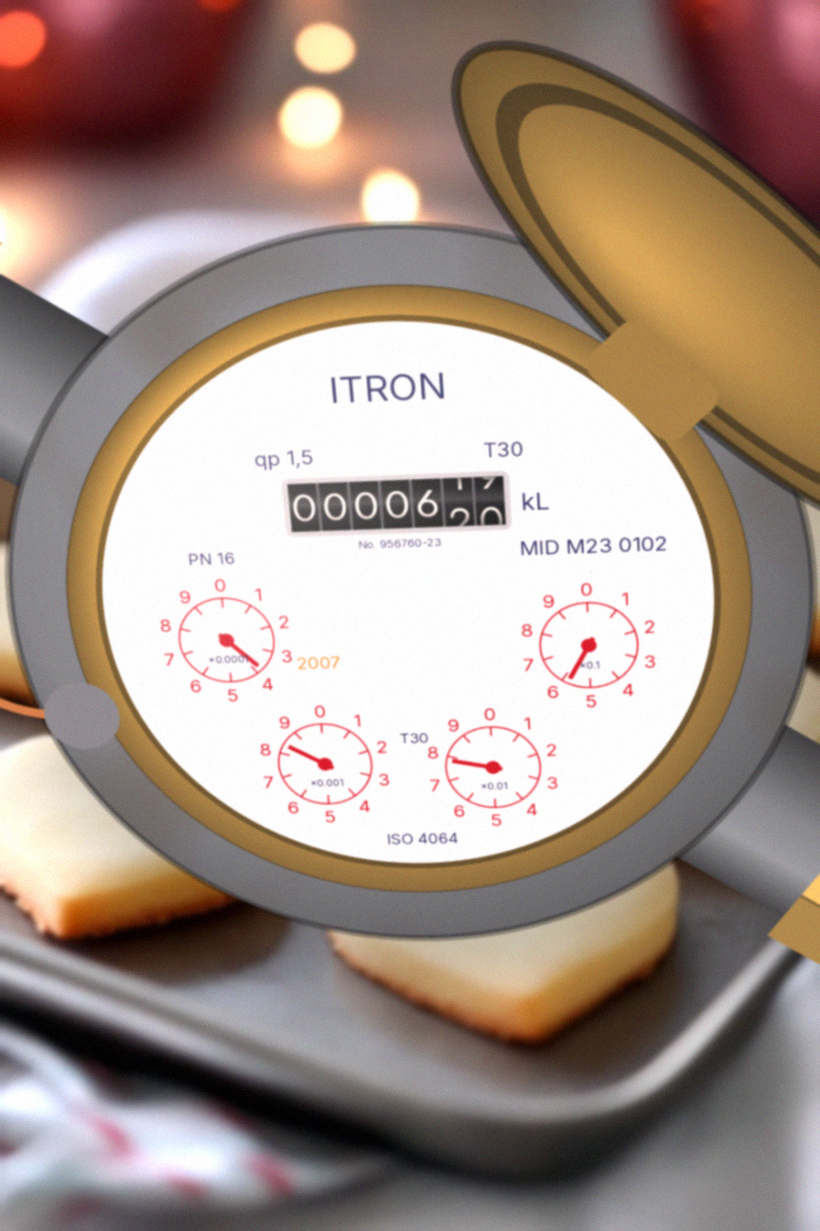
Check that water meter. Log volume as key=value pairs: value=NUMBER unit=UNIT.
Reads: value=619.5783 unit=kL
